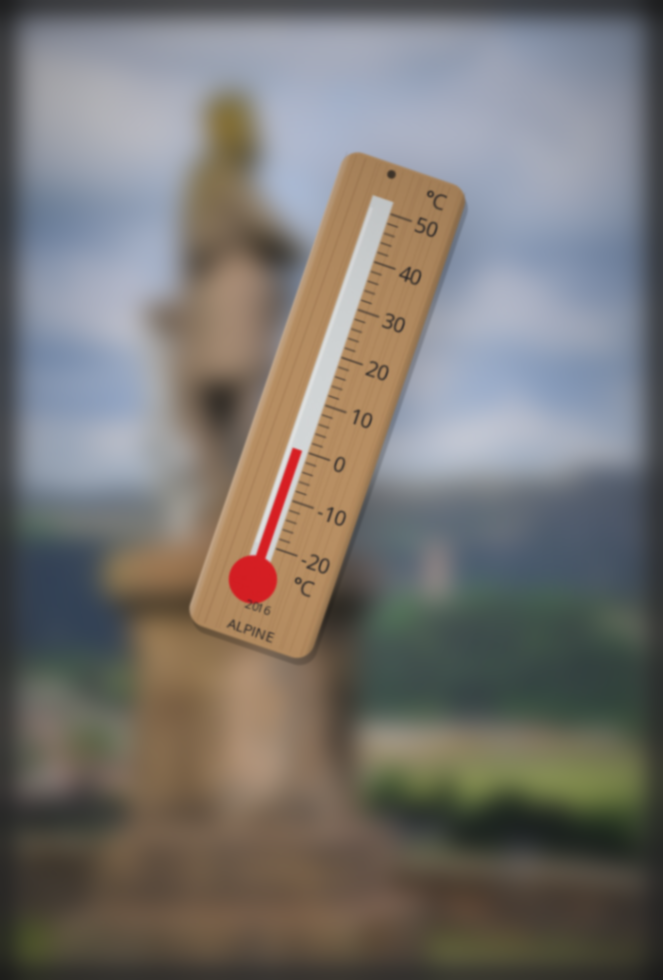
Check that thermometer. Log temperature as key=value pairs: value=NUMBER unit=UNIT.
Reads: value=0 unit=°C
